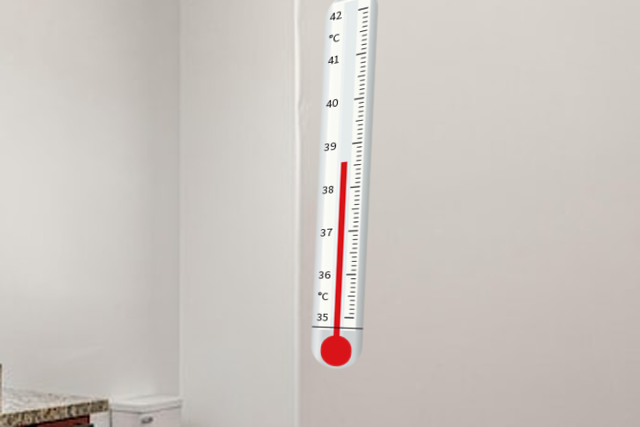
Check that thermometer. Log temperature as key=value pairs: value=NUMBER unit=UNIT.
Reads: value=38.6 unit=°C
